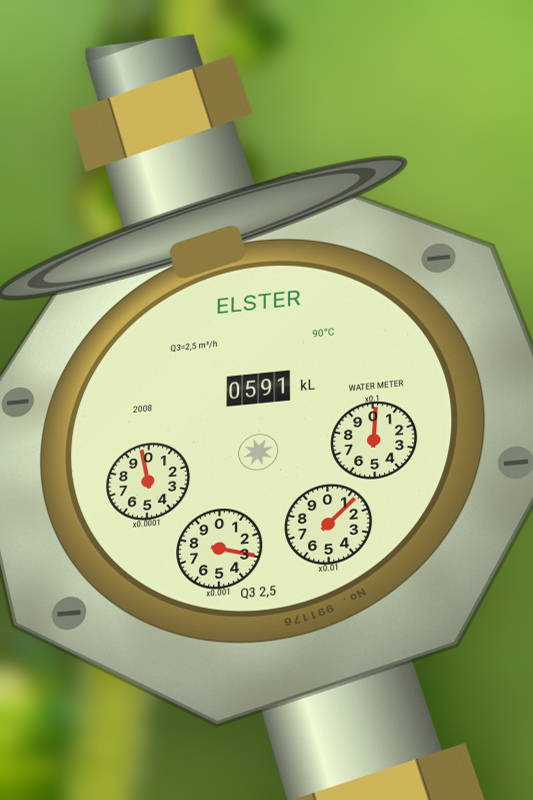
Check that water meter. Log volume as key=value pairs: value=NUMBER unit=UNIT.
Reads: value=591.0129 unit=kL
